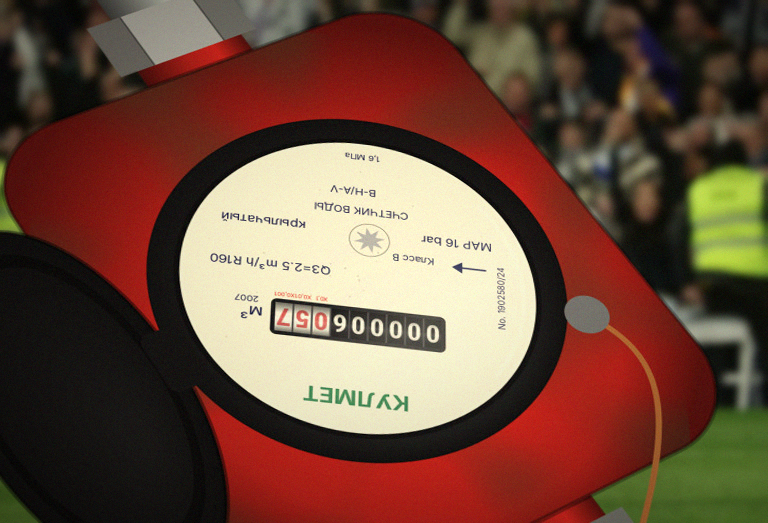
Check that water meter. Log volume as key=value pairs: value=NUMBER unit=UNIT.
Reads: value=6.057 unit=m³
